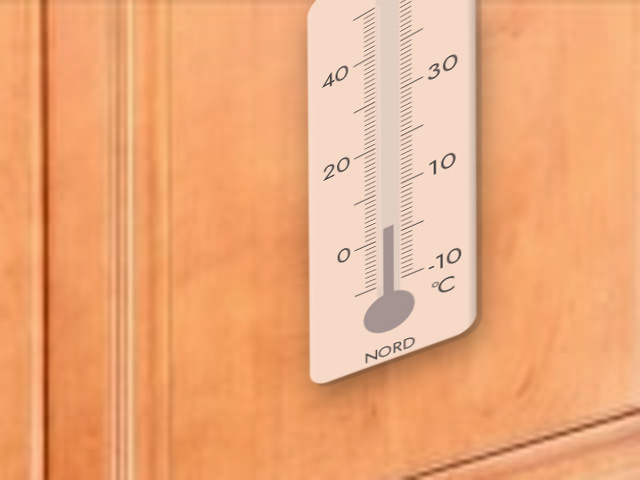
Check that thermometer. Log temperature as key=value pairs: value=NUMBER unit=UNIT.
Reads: value=2 unit=°C
